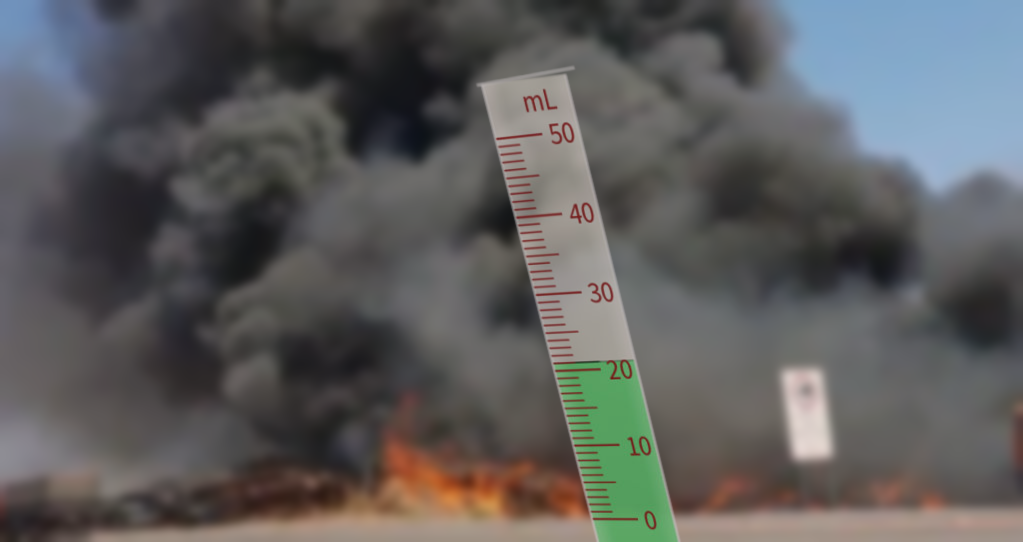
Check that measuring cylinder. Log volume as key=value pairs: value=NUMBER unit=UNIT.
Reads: value=21 unit=mL
